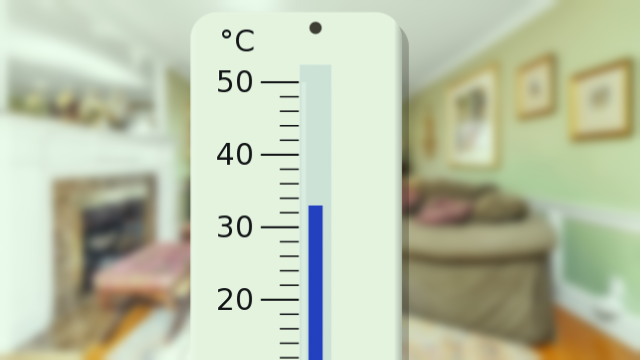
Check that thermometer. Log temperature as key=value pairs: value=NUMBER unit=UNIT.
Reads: value=33 unit=°C
